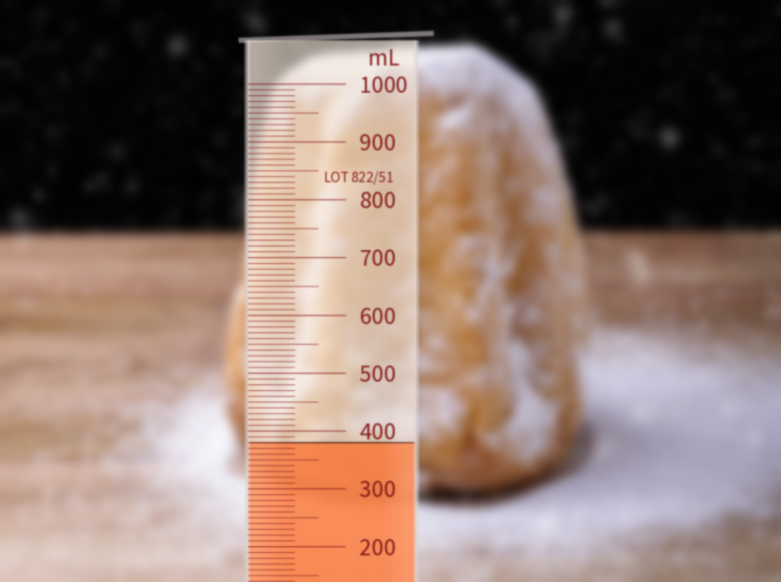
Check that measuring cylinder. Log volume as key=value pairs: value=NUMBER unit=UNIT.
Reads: value=380 unit=mL
